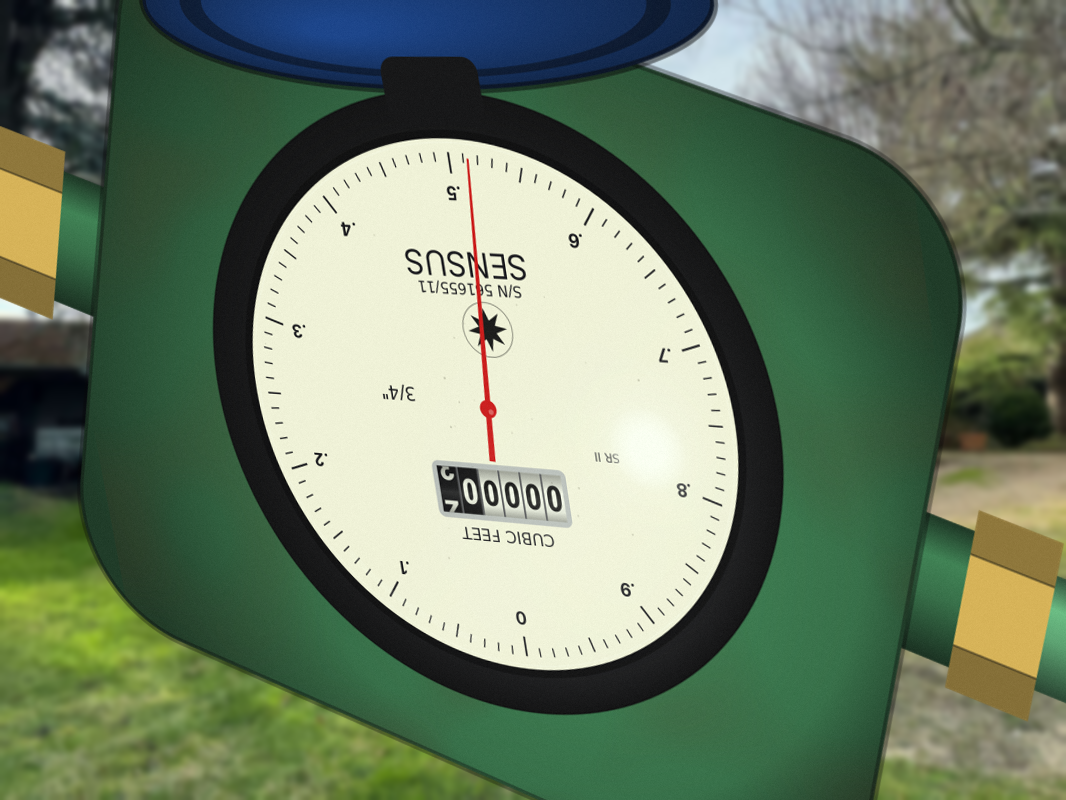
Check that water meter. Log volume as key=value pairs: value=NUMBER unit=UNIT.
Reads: value=2.51 unit=ft³
